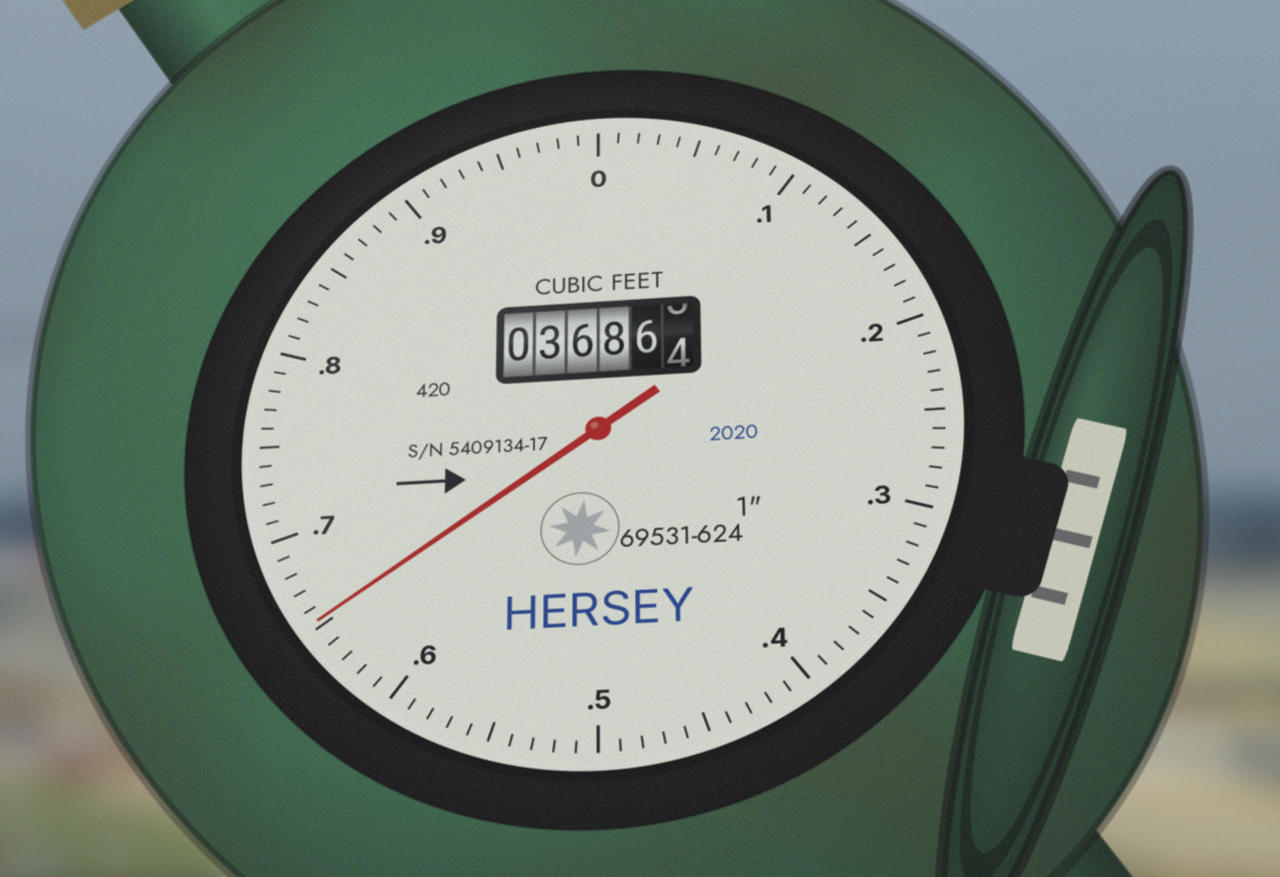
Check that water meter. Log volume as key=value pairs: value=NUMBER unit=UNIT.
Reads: value=36863.65 unit=ft³
